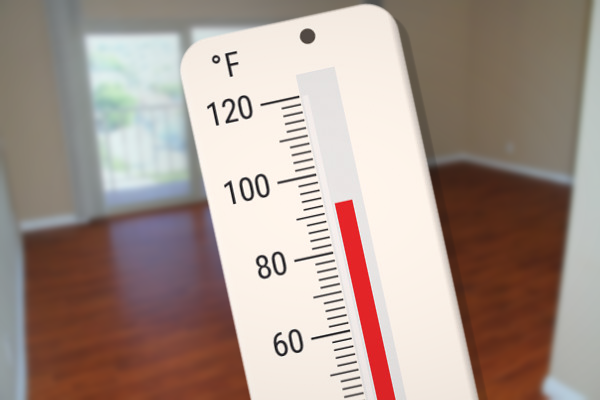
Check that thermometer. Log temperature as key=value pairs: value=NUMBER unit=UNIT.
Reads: value=92 unit=°F
